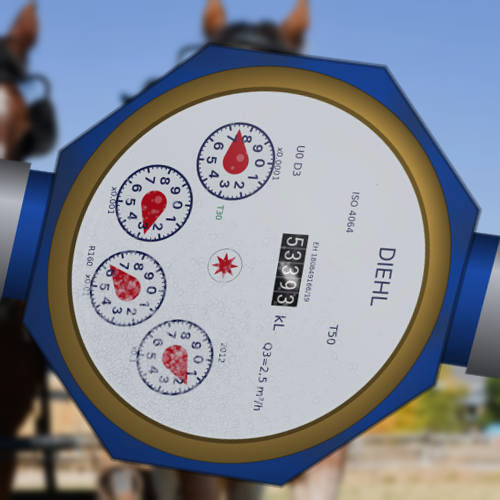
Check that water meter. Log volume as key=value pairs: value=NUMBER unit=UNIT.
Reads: value=53393.1627 unit=kL
